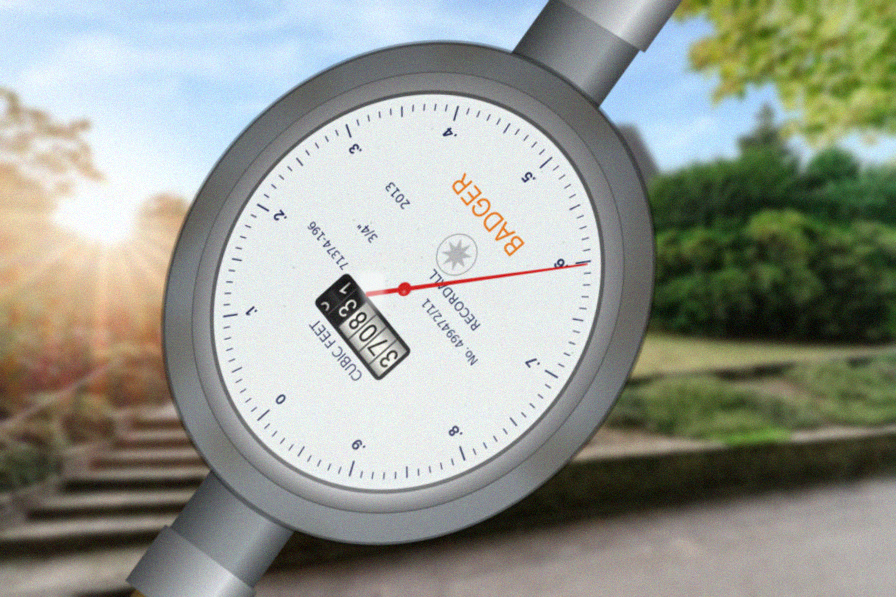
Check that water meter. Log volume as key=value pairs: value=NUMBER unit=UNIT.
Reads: value=370830.60 unit=ft³
